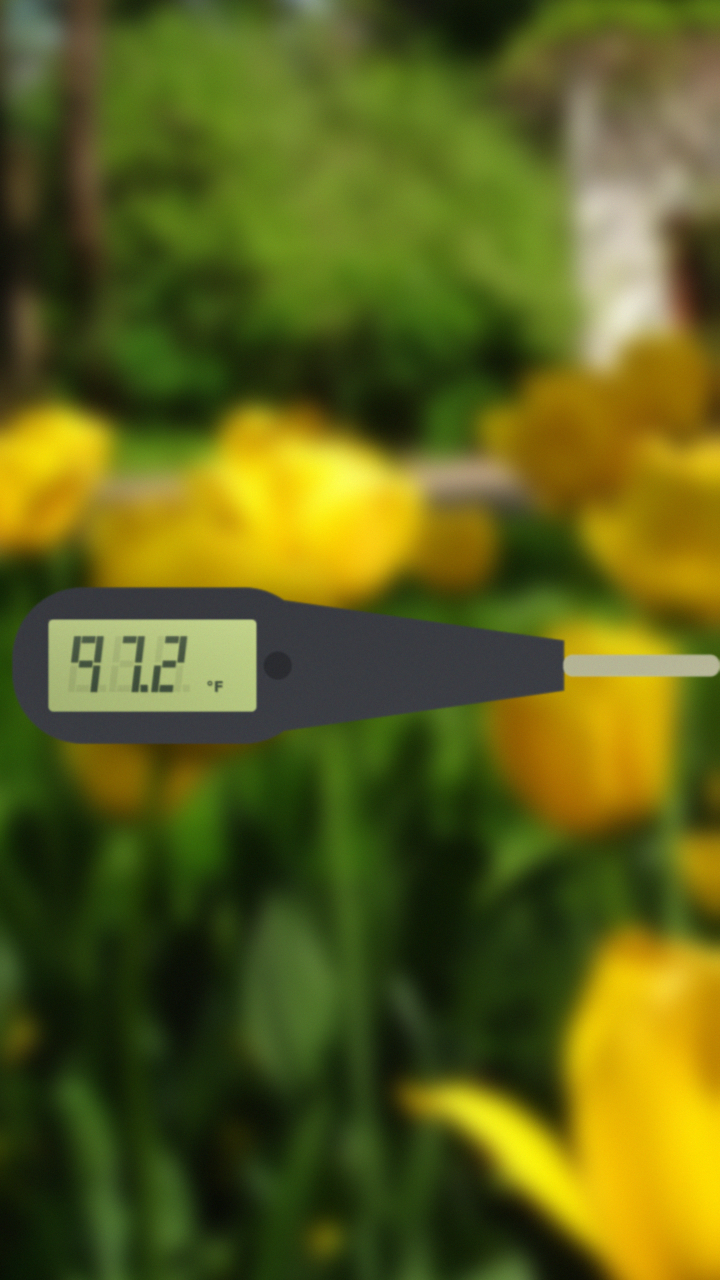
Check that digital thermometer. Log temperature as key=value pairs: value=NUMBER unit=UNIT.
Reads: value=97.2 unit=°F
